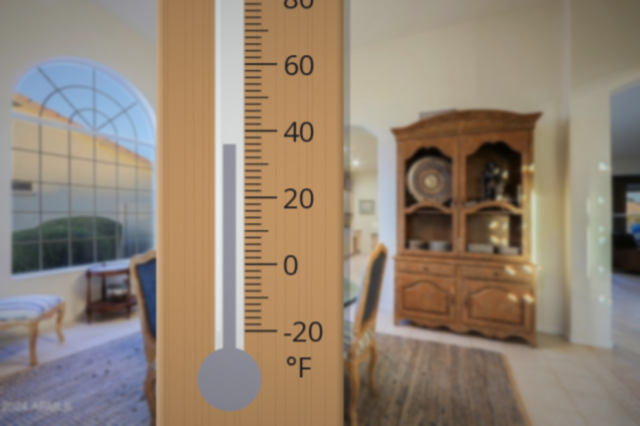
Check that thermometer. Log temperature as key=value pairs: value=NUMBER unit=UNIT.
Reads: value=36 unit=°F
